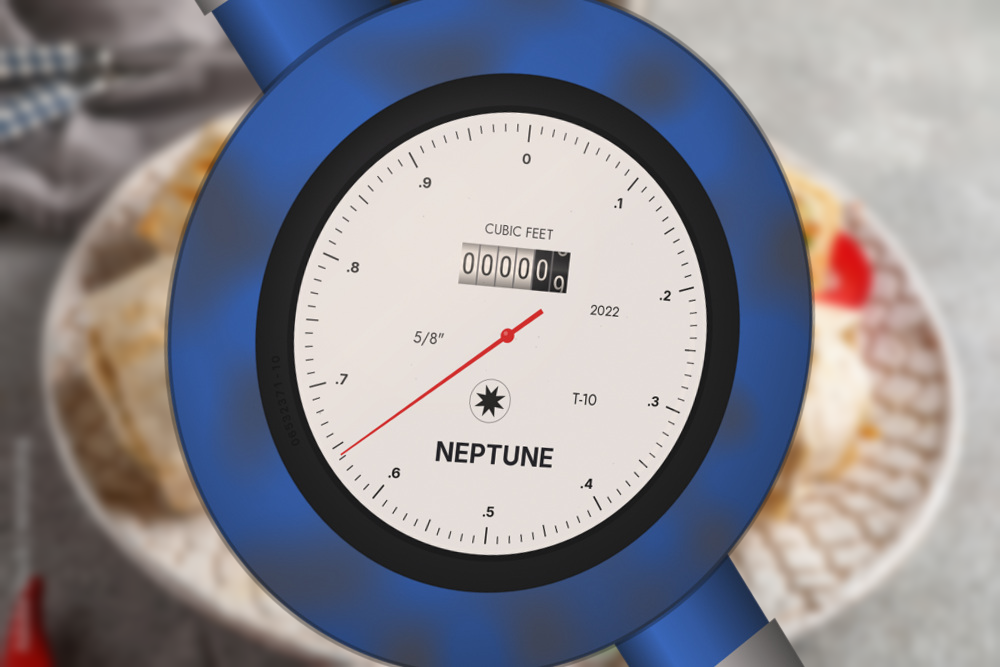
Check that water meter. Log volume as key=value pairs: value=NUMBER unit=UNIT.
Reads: value=8.64 unit=ft³
